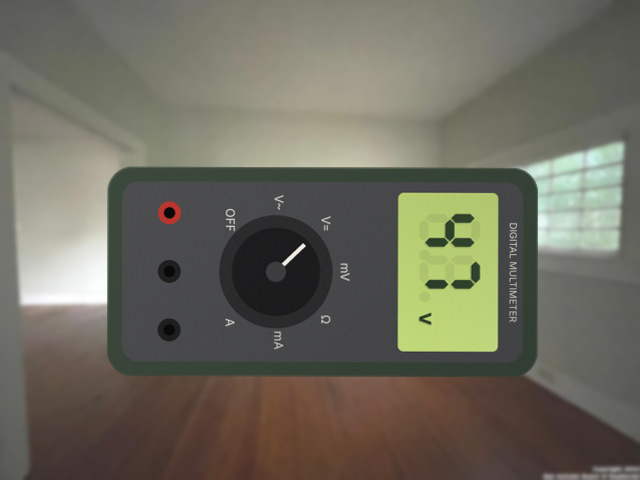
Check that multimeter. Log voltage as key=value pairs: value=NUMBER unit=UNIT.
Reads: value=47 unit=V
